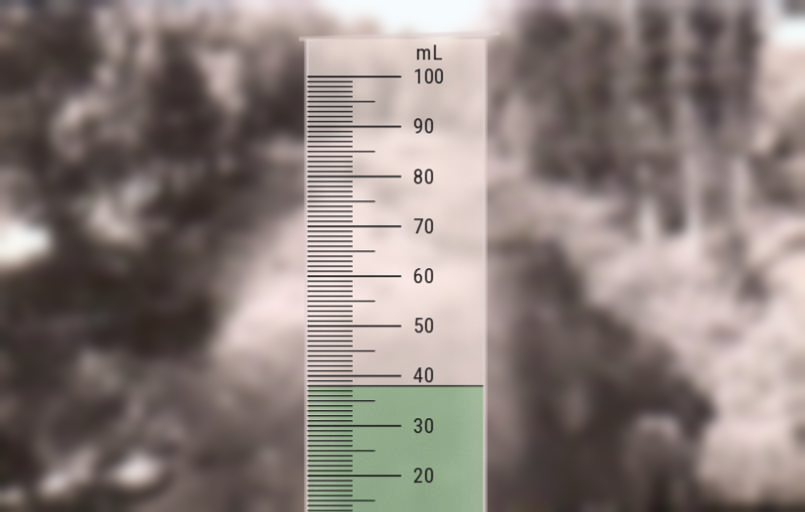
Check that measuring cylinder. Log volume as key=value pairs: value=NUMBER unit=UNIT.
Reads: value=38 unit=mL
